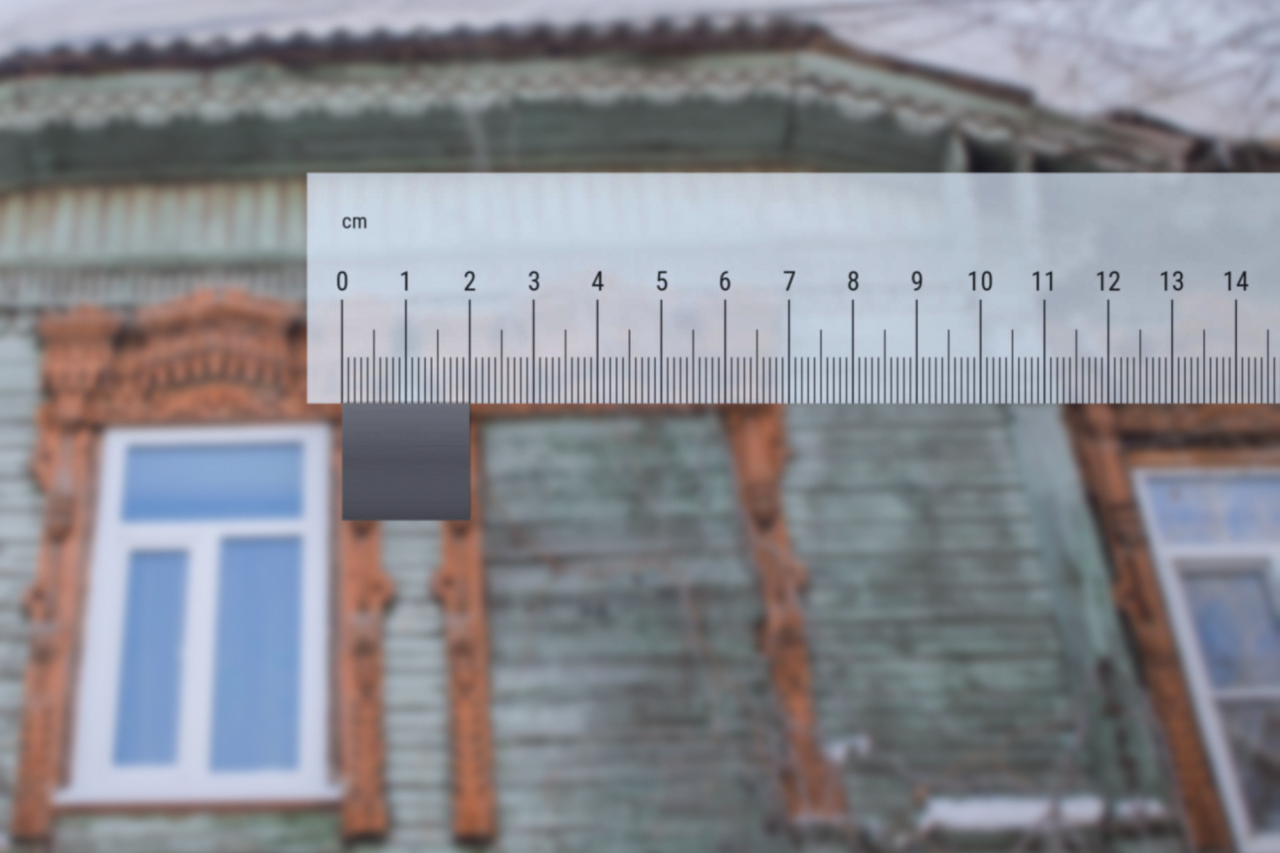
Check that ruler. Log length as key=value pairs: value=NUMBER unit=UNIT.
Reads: value=2 unit=cm
